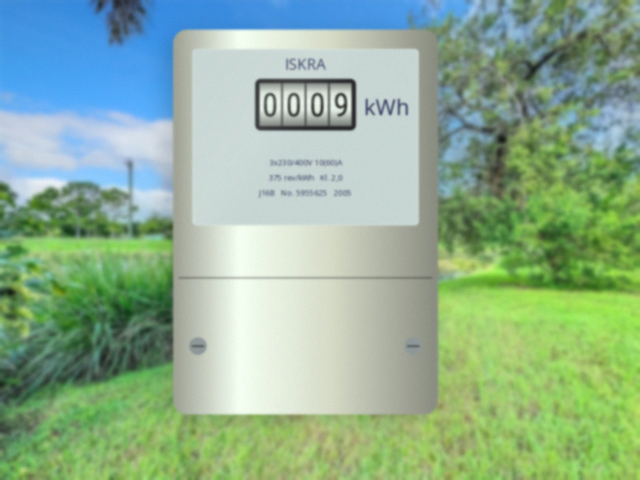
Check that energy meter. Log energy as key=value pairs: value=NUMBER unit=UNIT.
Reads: value=9 unit=kWh
